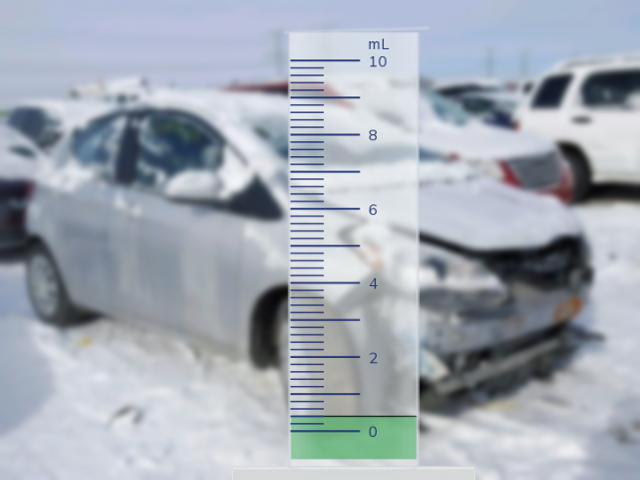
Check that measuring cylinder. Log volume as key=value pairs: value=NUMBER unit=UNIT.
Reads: value=0.4 unit=mL
